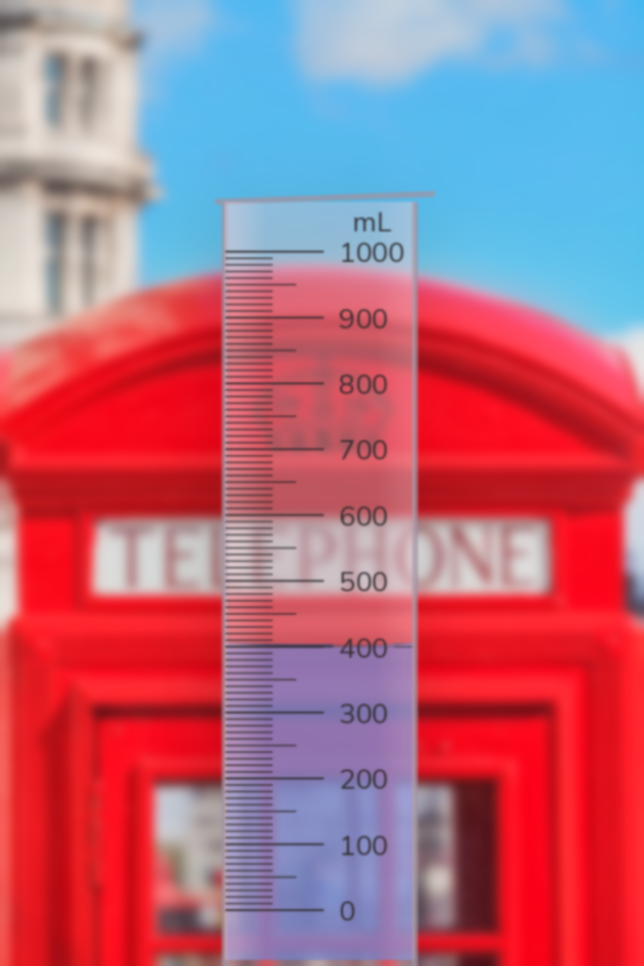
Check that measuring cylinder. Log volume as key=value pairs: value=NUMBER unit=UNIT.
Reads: value=400 unit=mL
